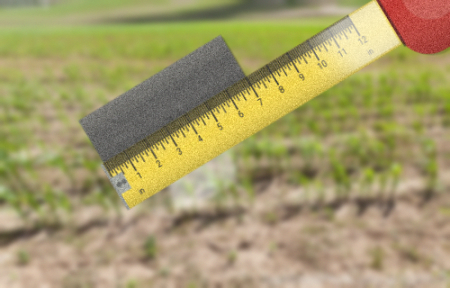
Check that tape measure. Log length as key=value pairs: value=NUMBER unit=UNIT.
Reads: value=7 unit=in
